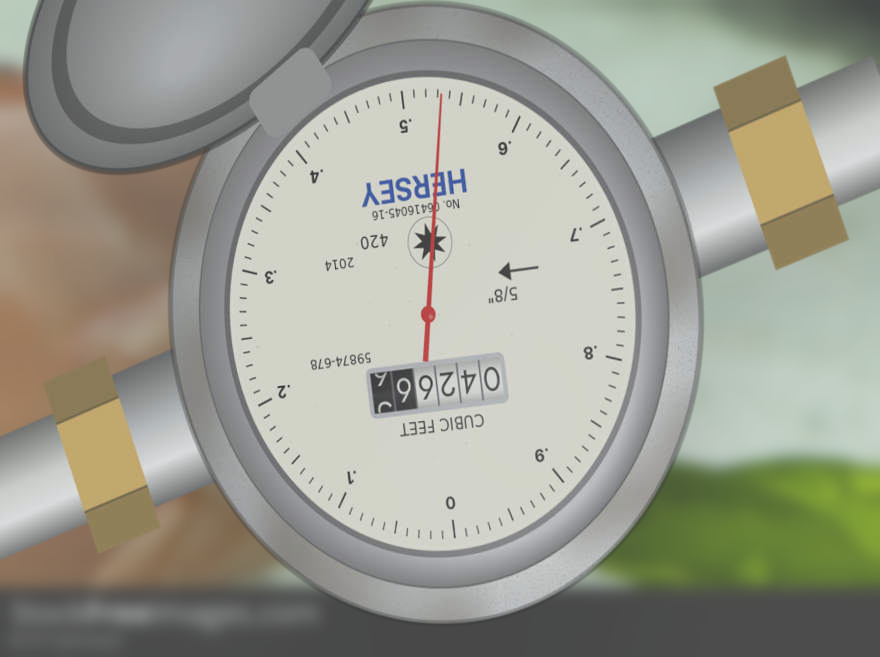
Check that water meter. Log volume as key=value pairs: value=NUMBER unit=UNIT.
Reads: value=42665.53 unit=ft³
